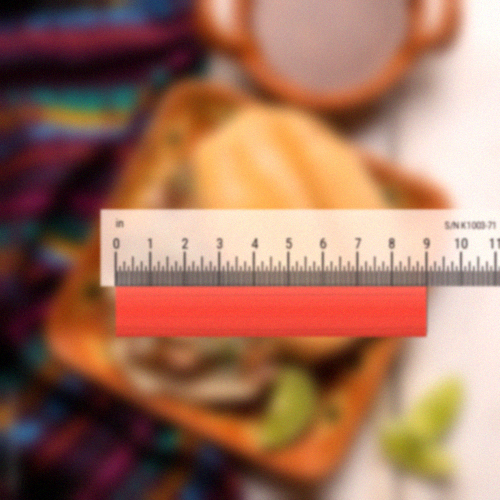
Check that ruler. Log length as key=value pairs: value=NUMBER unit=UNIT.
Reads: value=9 unit=in
